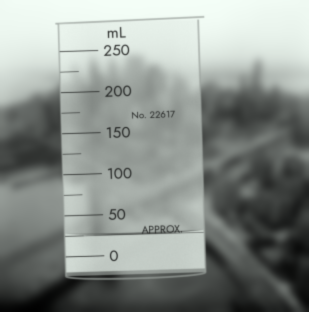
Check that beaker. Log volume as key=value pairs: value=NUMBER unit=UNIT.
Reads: value=25 unit=mL
